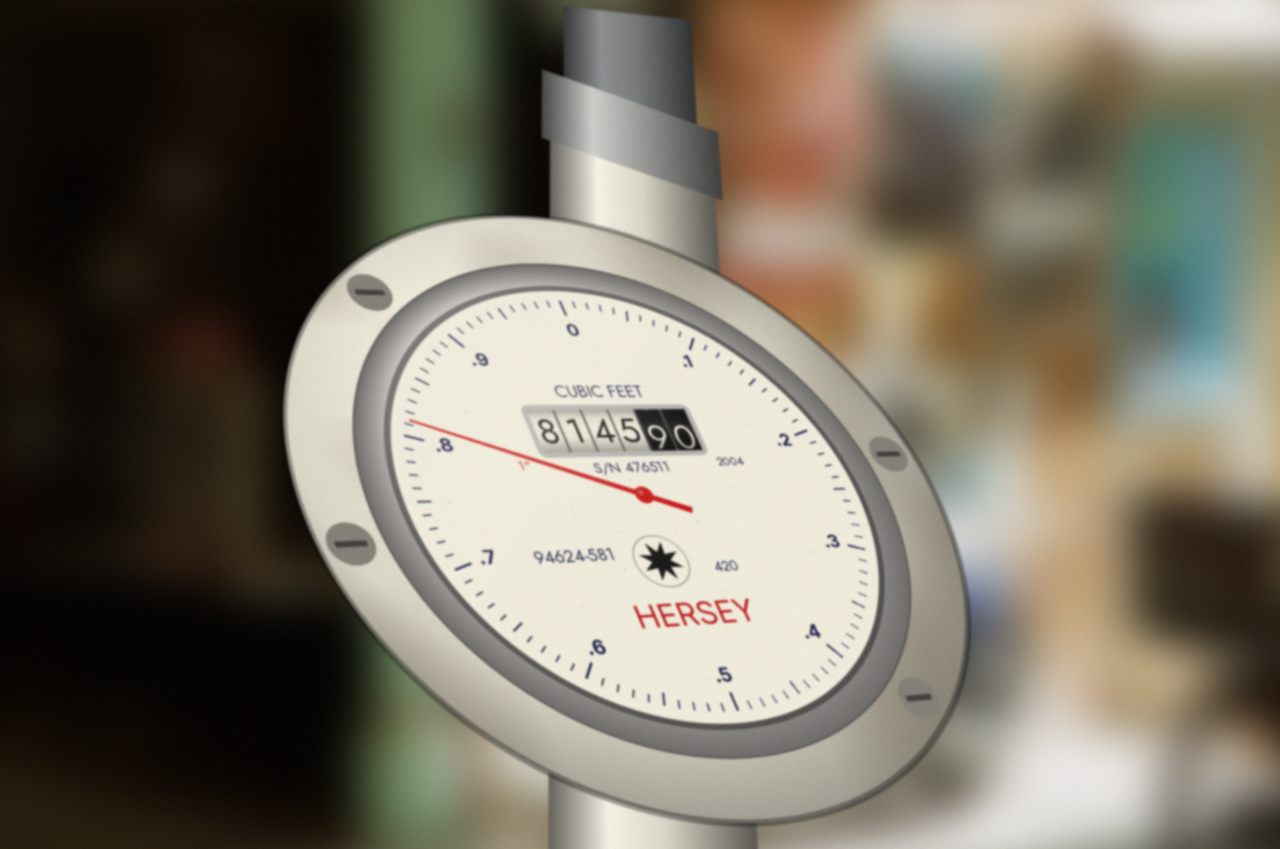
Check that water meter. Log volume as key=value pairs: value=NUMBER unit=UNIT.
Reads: value=814589.81 unit=ft³
